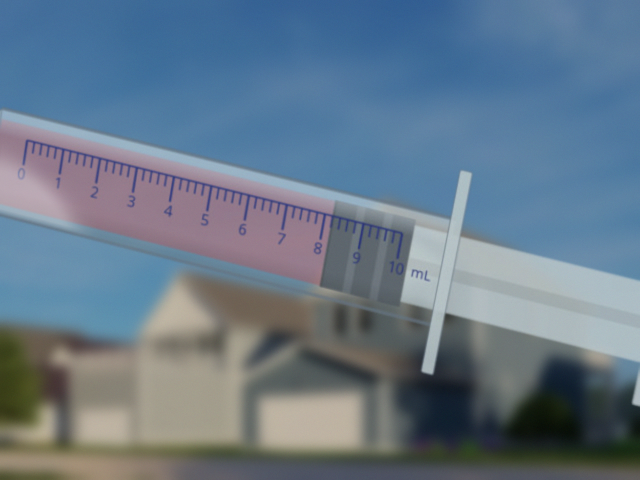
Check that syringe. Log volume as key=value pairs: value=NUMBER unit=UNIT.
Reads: value=8.2 unit=mL
